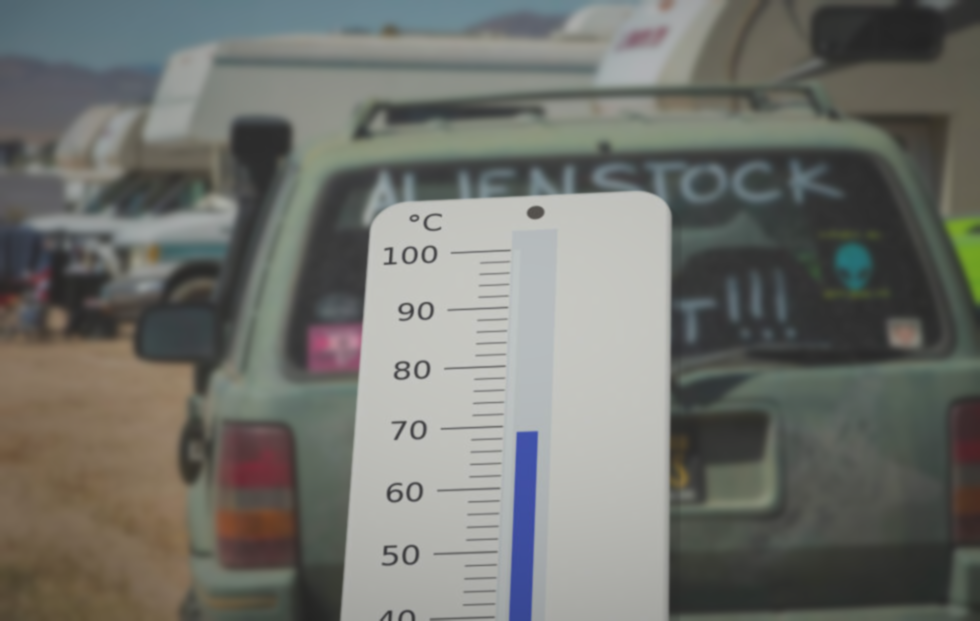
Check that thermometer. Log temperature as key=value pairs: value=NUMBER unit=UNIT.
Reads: value=69 unit=°C
